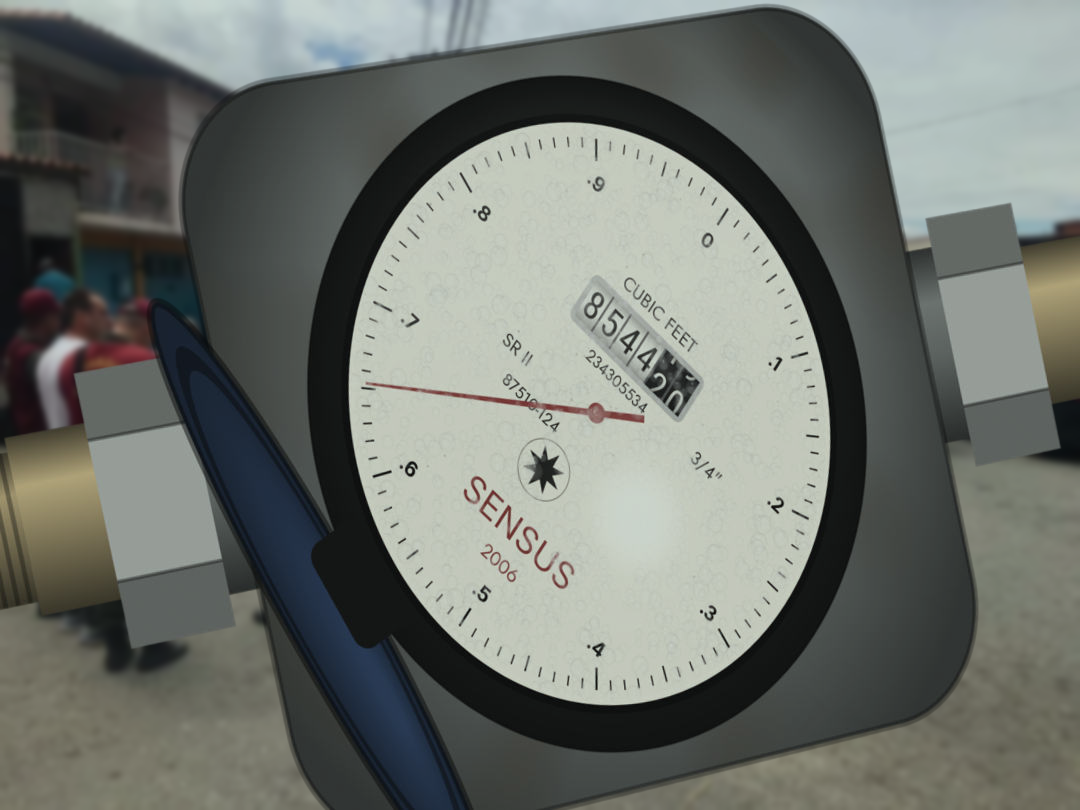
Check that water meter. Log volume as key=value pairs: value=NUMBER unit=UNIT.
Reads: value=854419.65 unit=ft³
